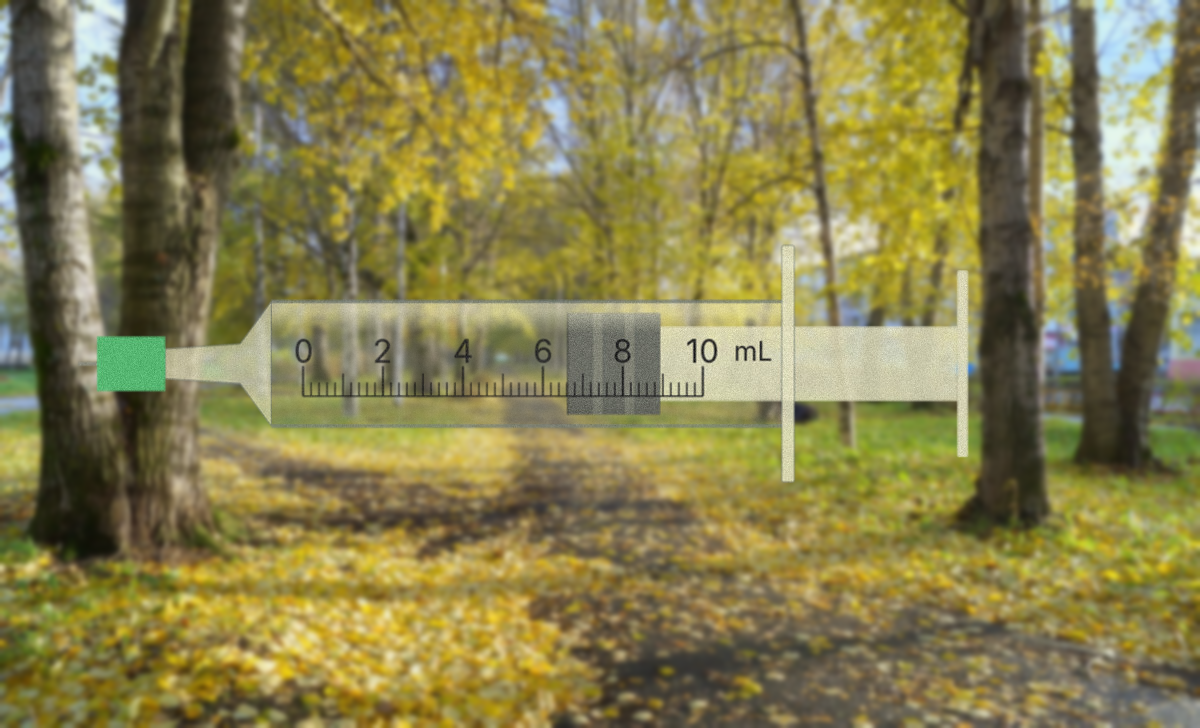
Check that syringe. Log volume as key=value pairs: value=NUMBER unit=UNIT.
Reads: value=6.6 unit=mL
